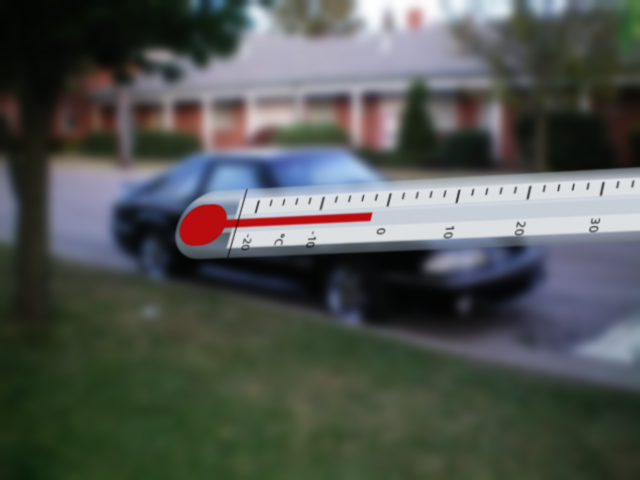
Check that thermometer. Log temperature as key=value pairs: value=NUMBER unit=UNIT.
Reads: value=-2 unit=°C
